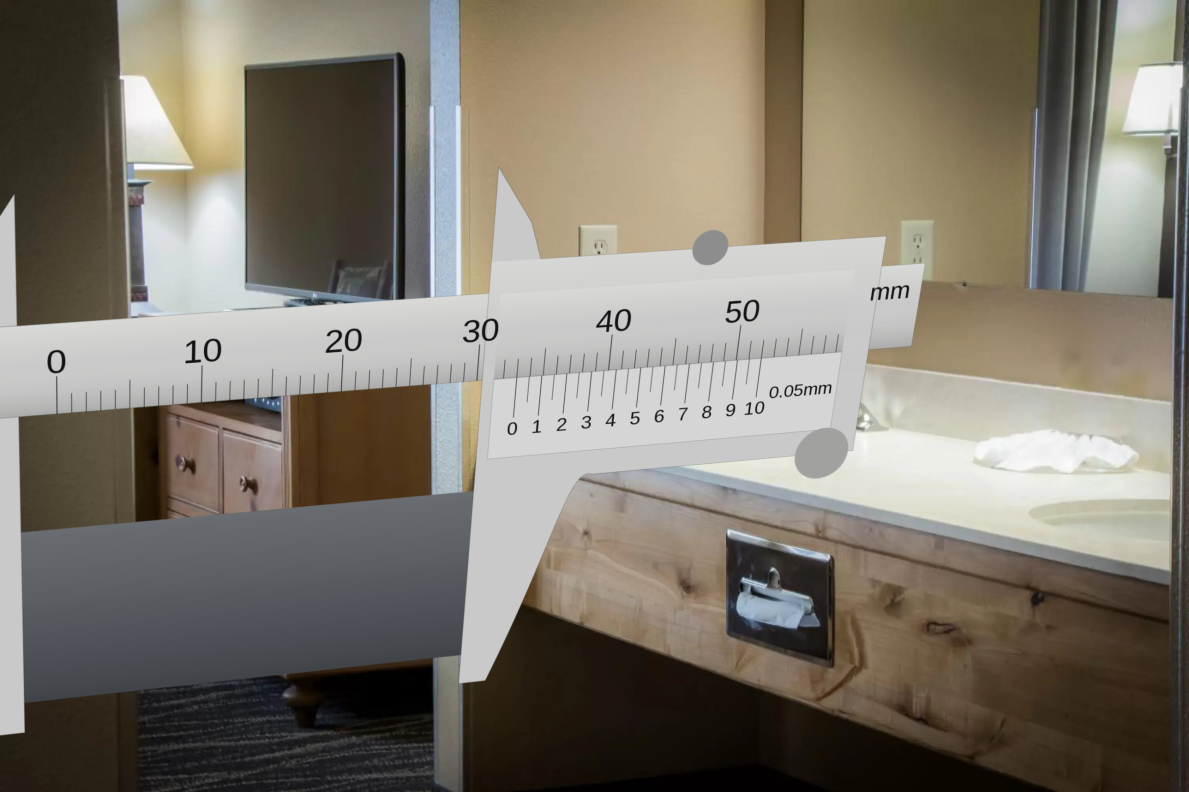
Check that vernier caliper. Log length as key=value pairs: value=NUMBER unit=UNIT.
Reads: value=33.0 unit=mm
